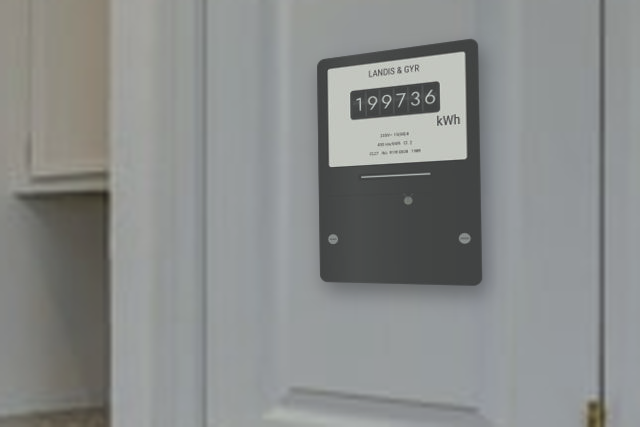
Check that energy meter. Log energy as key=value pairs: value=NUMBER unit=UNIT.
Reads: value=199736 unit=kWh
